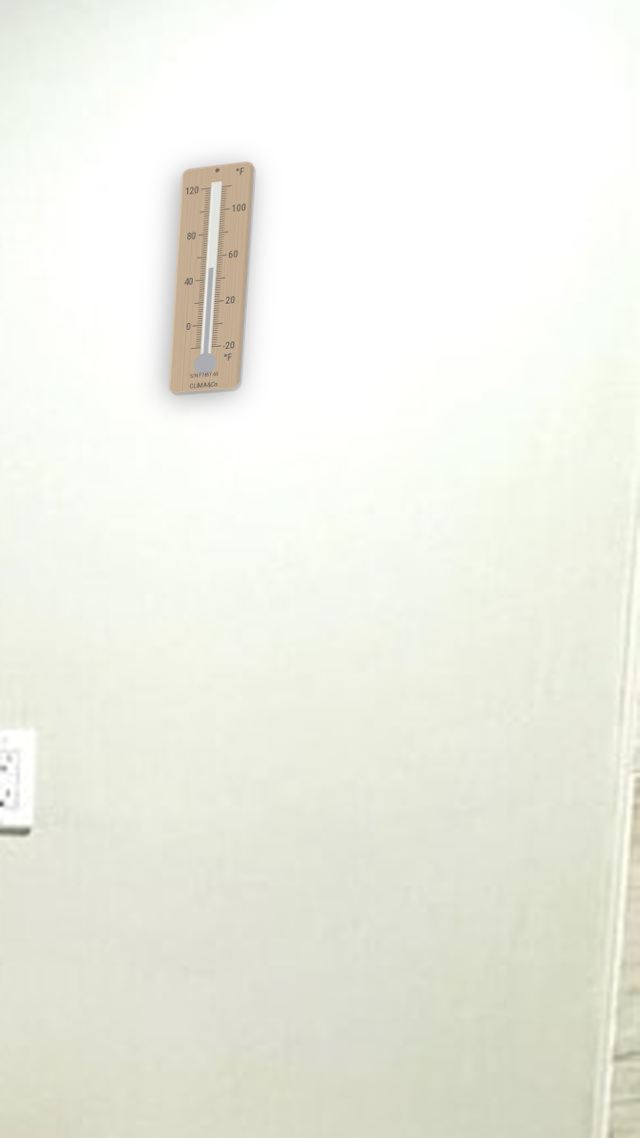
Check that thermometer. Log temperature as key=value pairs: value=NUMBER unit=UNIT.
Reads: value=50 unit=°F
